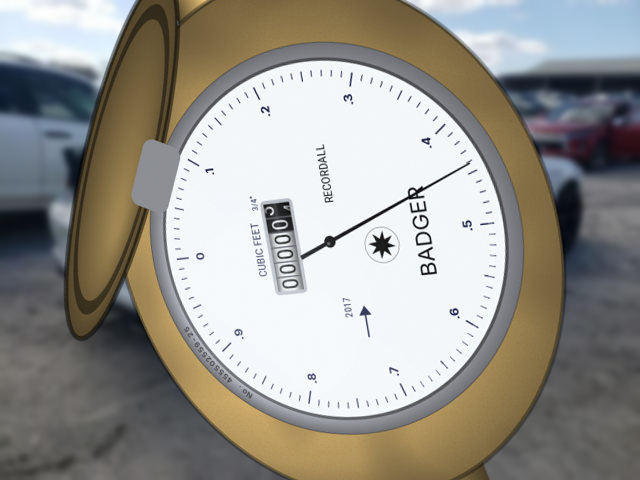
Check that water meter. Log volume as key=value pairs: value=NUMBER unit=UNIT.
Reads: value=3.44 unit=ft³
